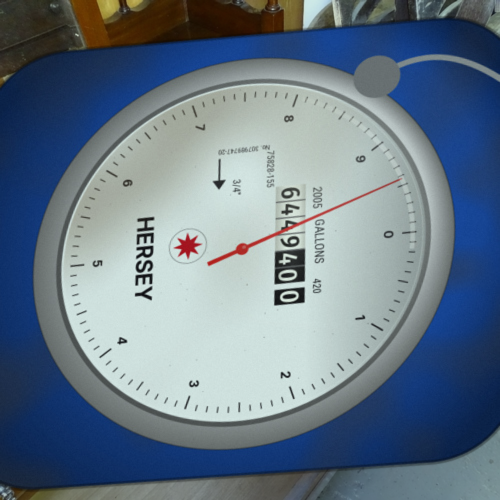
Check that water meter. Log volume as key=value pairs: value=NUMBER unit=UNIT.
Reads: value=6449399.4 unit=gal
